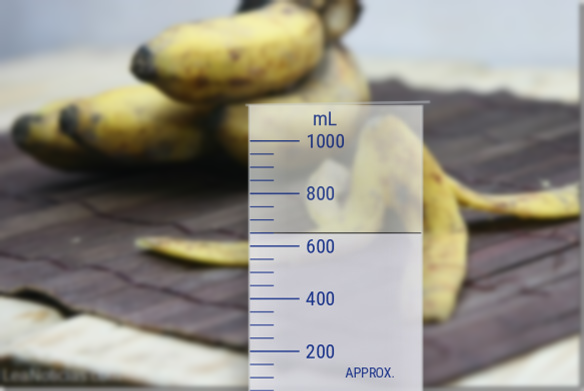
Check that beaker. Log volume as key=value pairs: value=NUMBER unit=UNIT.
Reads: value=650 unit=mL
